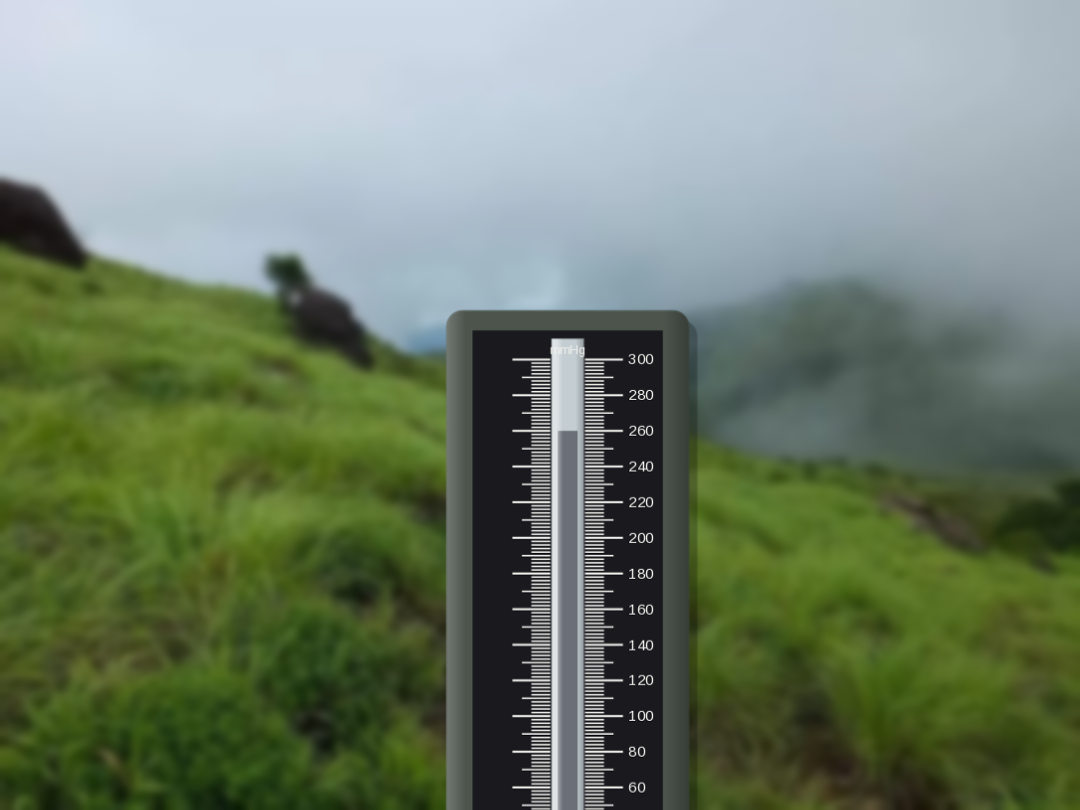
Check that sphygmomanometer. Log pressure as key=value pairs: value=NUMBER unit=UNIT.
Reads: value=260 unit=mmHg
